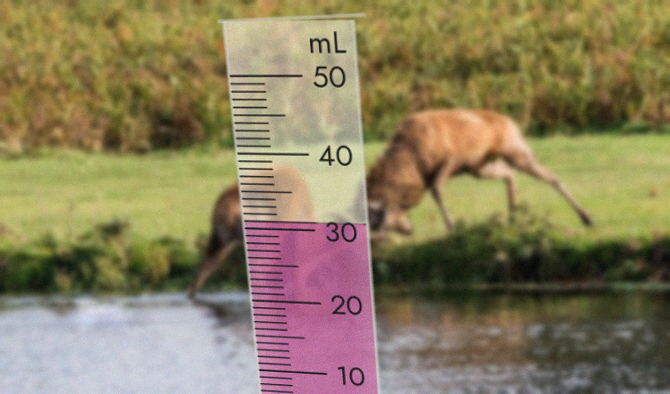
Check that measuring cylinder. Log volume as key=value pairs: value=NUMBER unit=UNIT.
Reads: value=31 unit=mL
